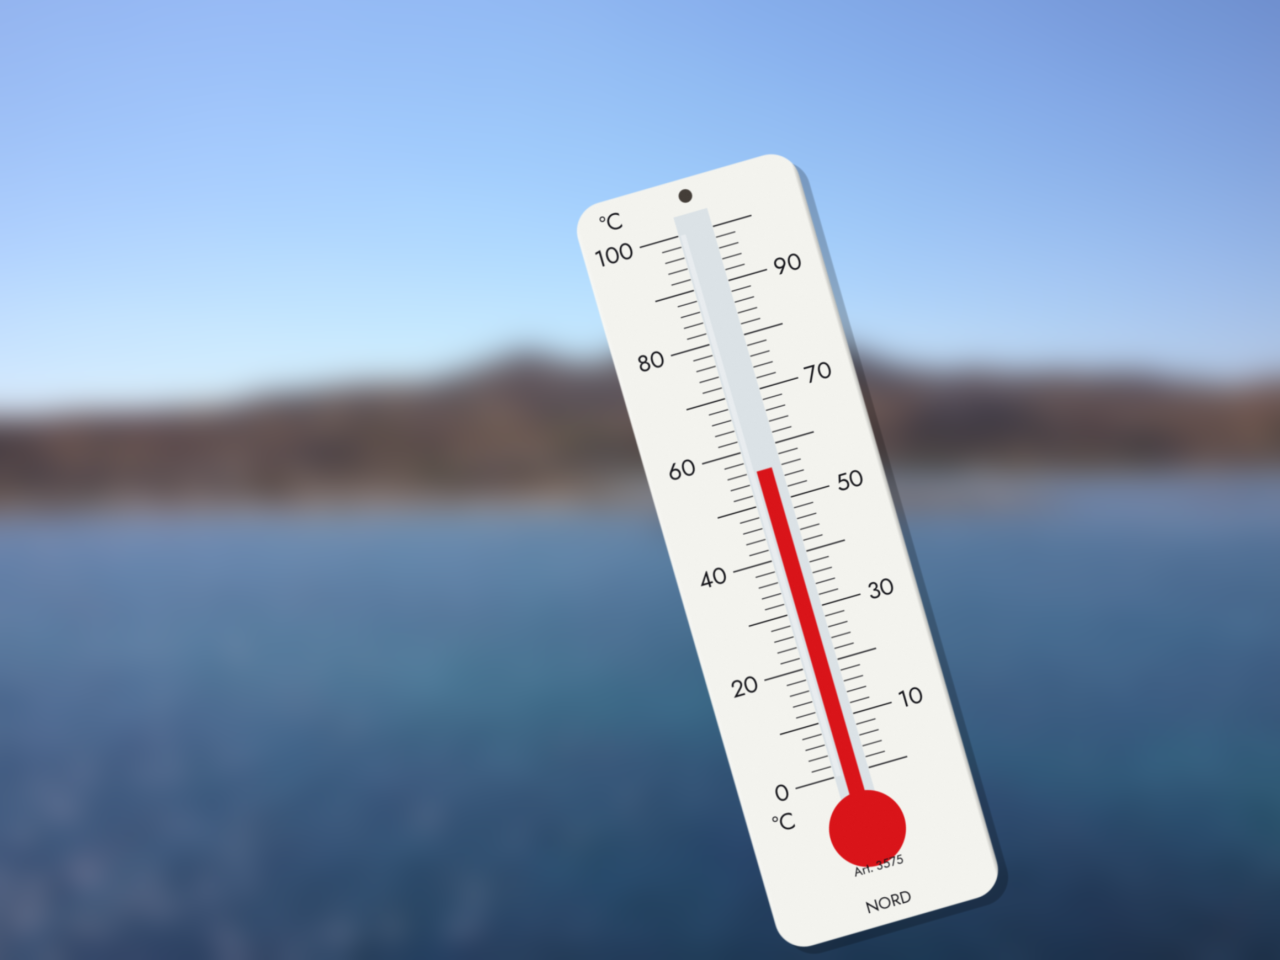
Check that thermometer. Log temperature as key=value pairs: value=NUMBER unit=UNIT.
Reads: value=56 unit=°C
